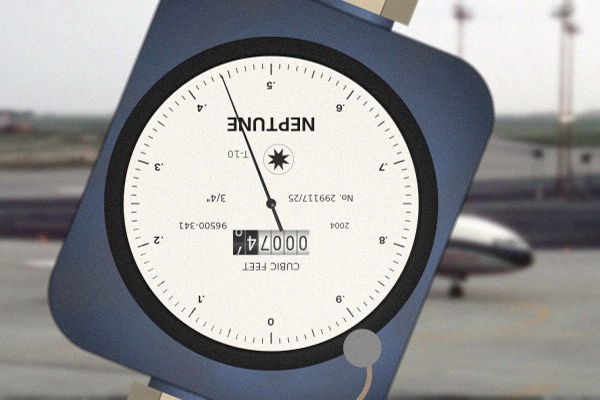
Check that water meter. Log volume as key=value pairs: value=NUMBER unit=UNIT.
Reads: value=747.44 unit=ft³
